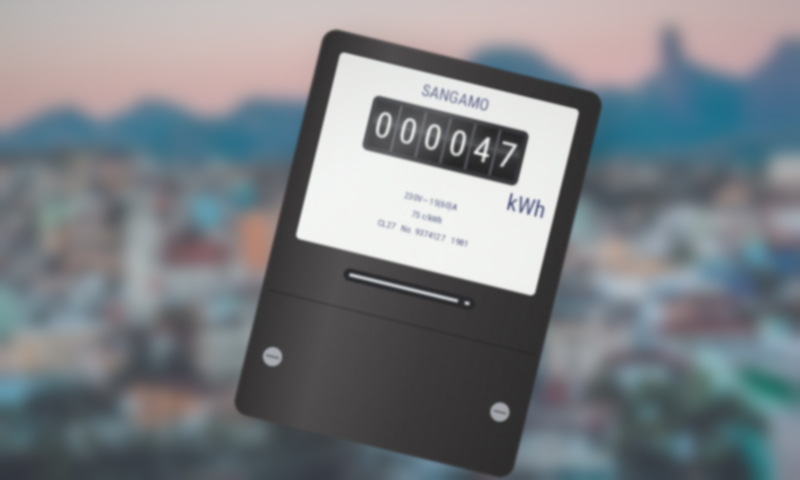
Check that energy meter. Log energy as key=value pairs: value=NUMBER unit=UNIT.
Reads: value=47 unit=kWh
